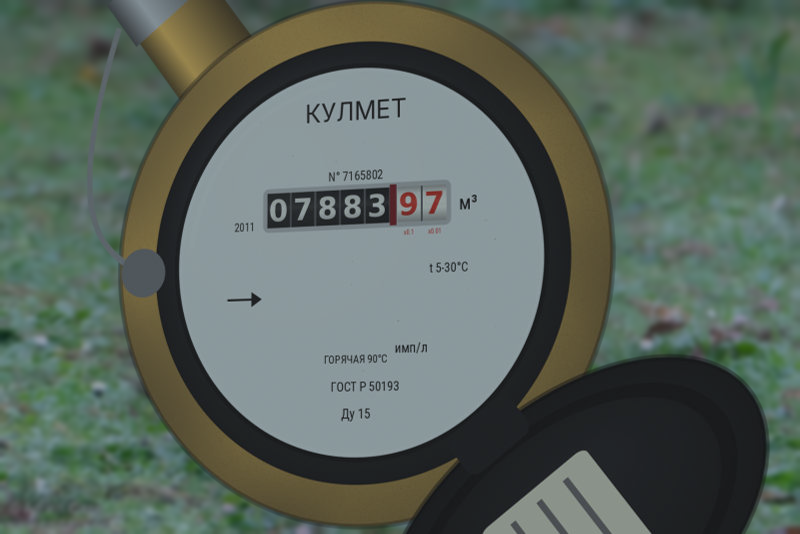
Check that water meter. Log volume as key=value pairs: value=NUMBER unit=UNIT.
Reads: value=7883.97 unit=m³
